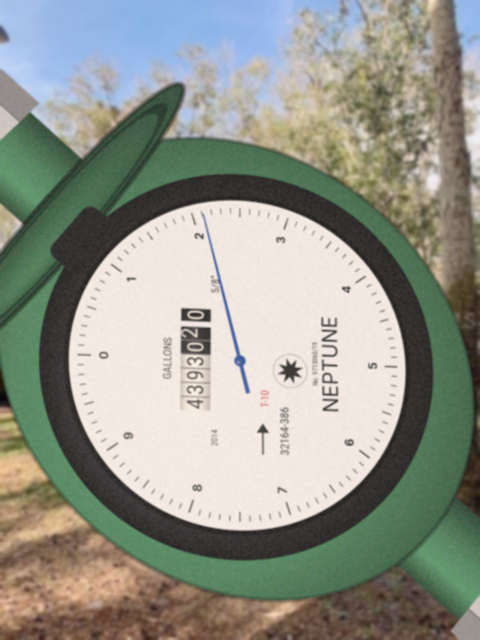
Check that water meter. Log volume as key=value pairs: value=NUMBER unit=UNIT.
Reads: value=4393022.1 unit=gal
